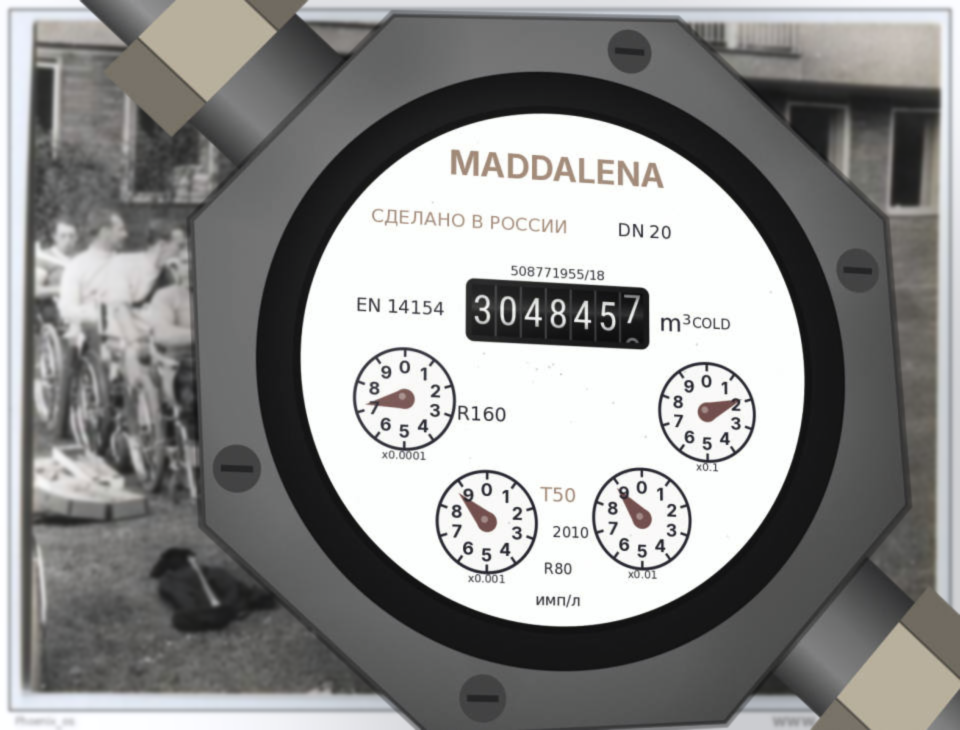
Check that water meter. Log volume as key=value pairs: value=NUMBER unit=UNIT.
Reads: value=3048457.1887 unit=m³
